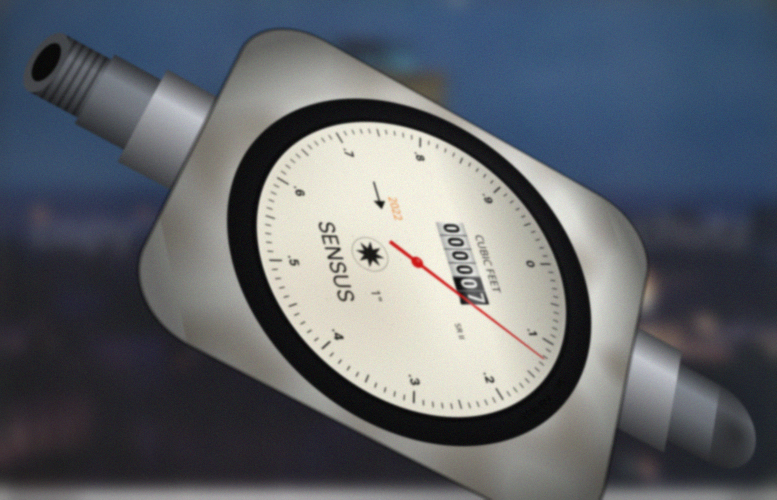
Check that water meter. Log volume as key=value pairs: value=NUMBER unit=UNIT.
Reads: value=7.12 unit=ft³
